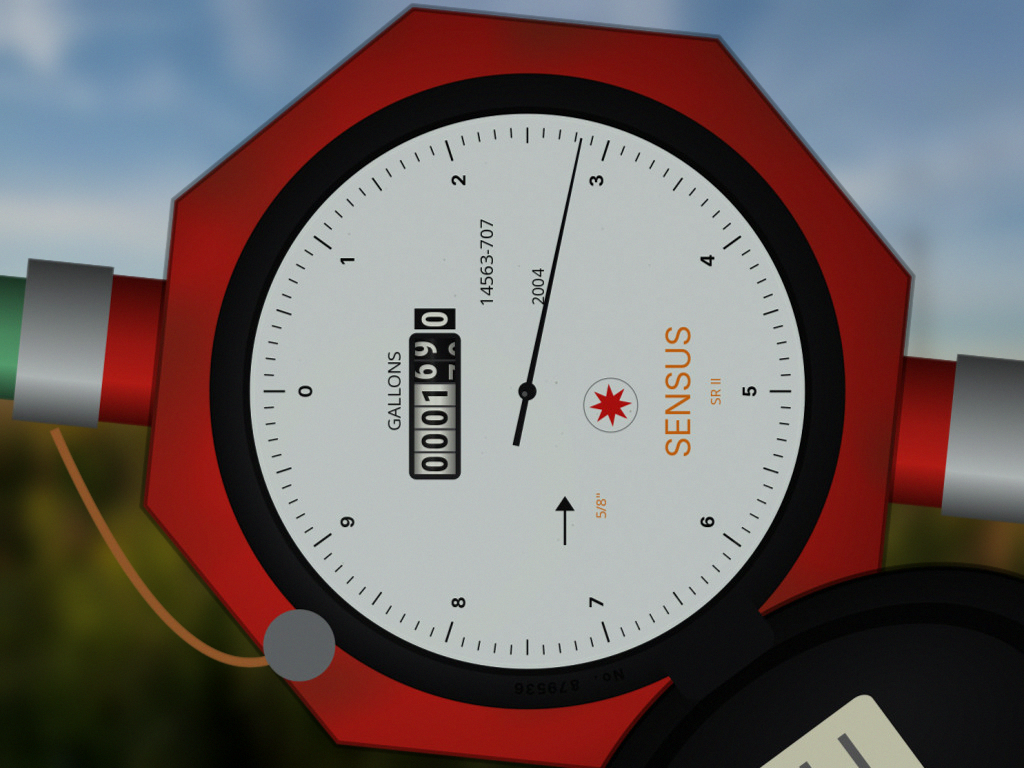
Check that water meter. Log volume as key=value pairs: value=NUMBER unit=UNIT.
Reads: value=1692.8 unit=gal
